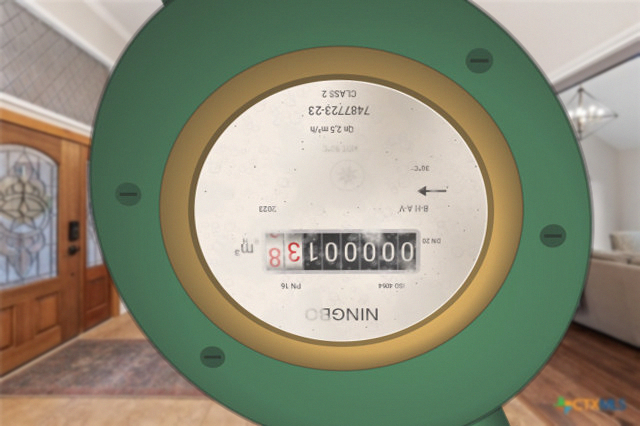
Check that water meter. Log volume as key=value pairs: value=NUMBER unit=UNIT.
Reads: value=1.38 unit=m³
